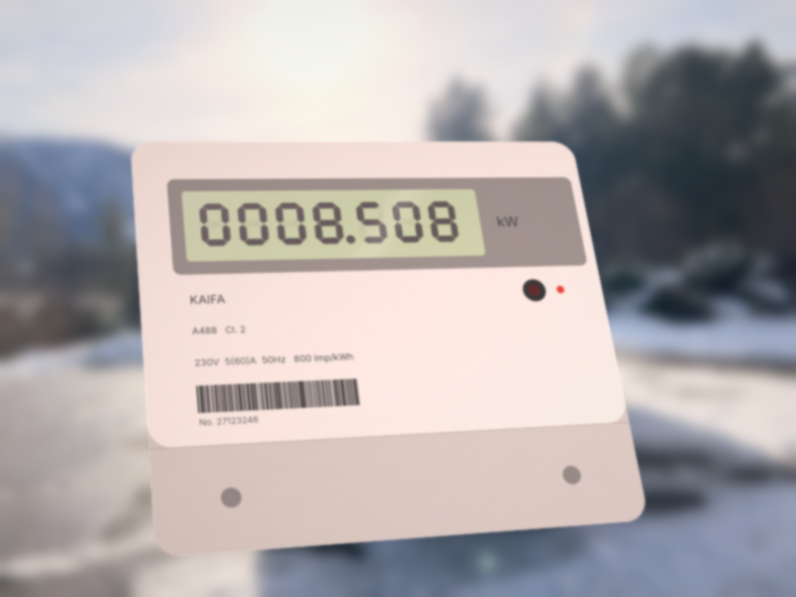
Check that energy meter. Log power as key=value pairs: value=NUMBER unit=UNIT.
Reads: value=8.508 unit=kW
